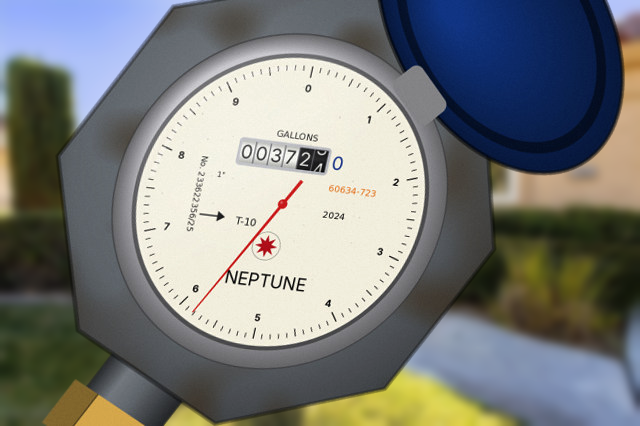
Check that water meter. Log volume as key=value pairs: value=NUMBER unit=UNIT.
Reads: value=37235.8 unit=gal
